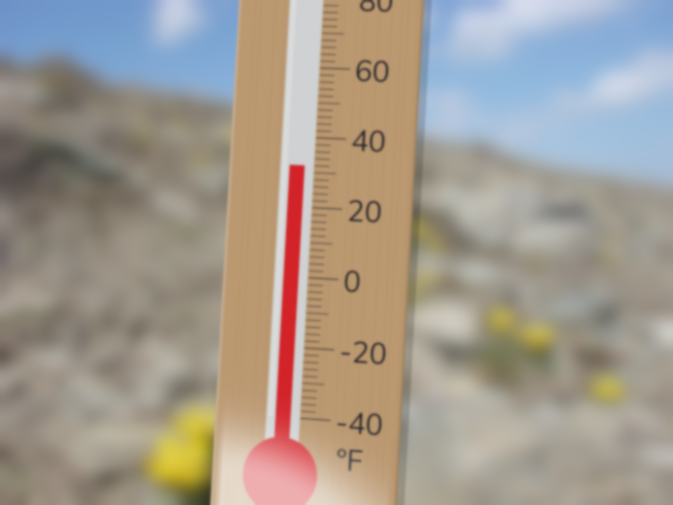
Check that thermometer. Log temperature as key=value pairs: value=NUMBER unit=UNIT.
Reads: value=32 unit=°F
